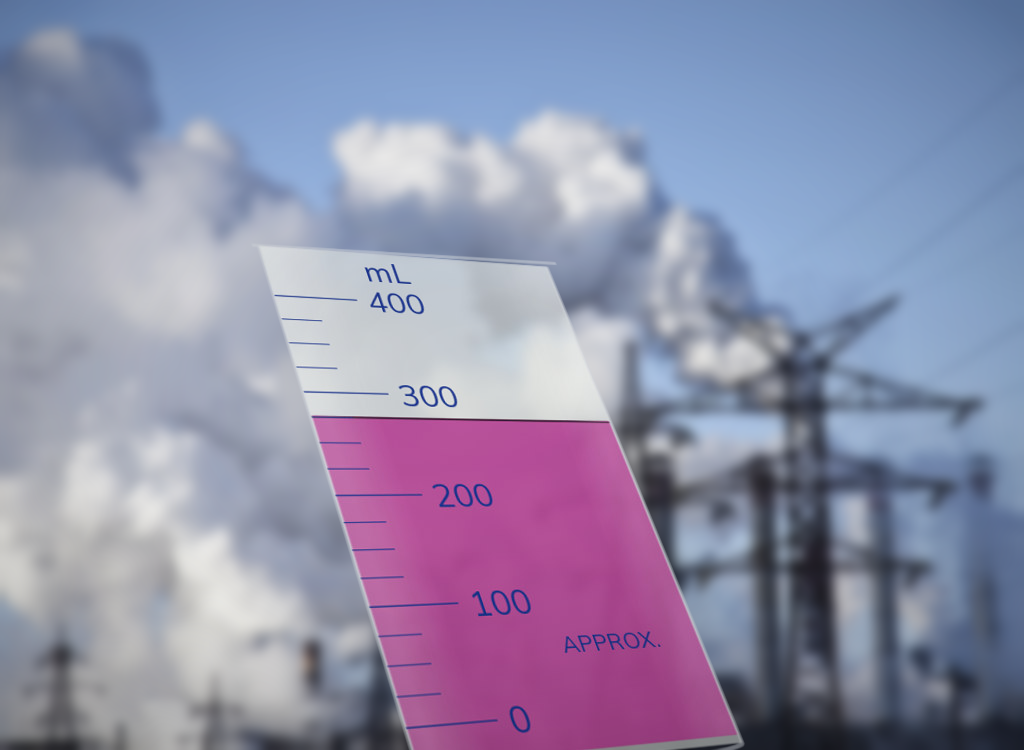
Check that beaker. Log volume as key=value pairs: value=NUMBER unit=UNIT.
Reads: value=275 unit=mL
